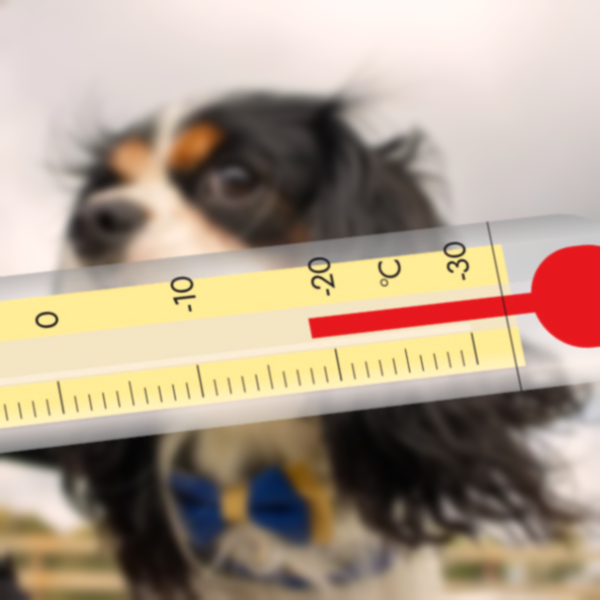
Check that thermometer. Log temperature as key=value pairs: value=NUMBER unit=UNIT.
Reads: value=-18.5 unit=°C
